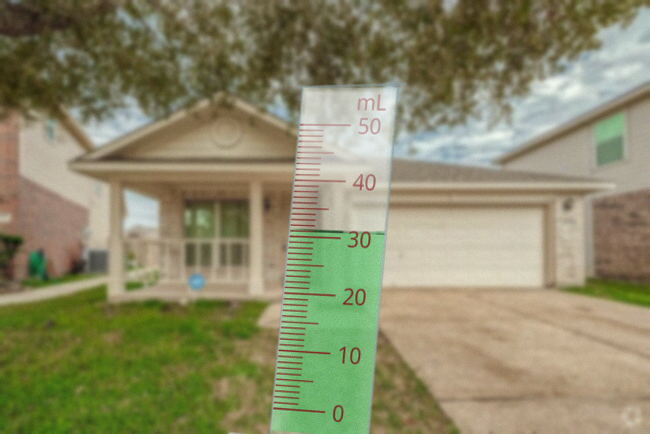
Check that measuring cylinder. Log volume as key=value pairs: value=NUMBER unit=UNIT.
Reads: value=31 unit=mL
